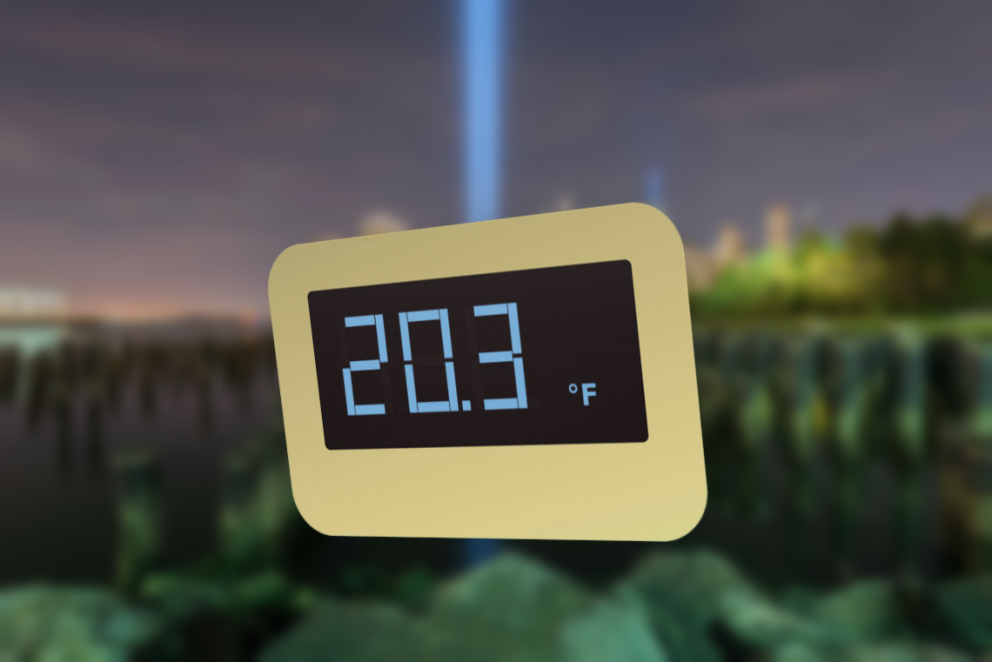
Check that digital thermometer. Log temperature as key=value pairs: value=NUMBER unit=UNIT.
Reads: value=20.3 unit=°F
